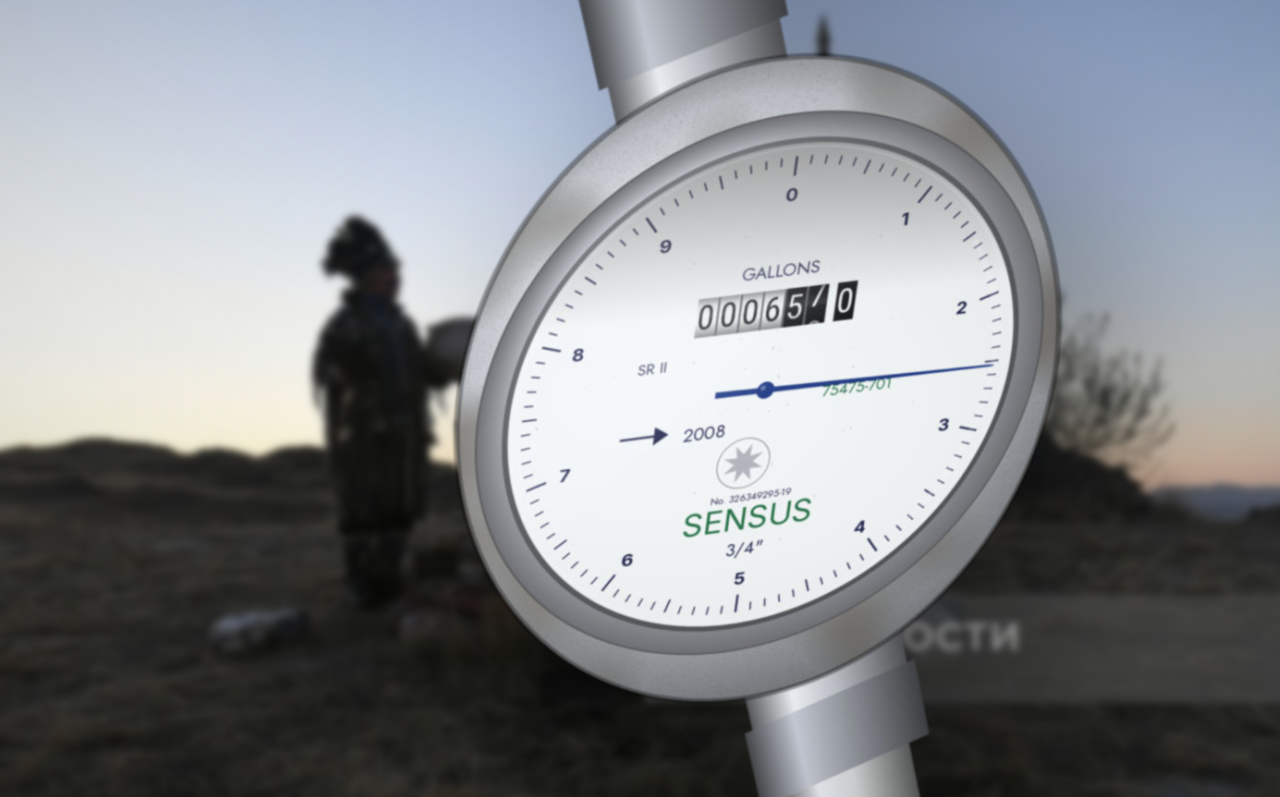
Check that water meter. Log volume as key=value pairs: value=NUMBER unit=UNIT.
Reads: value=6572.5 unit=gal
